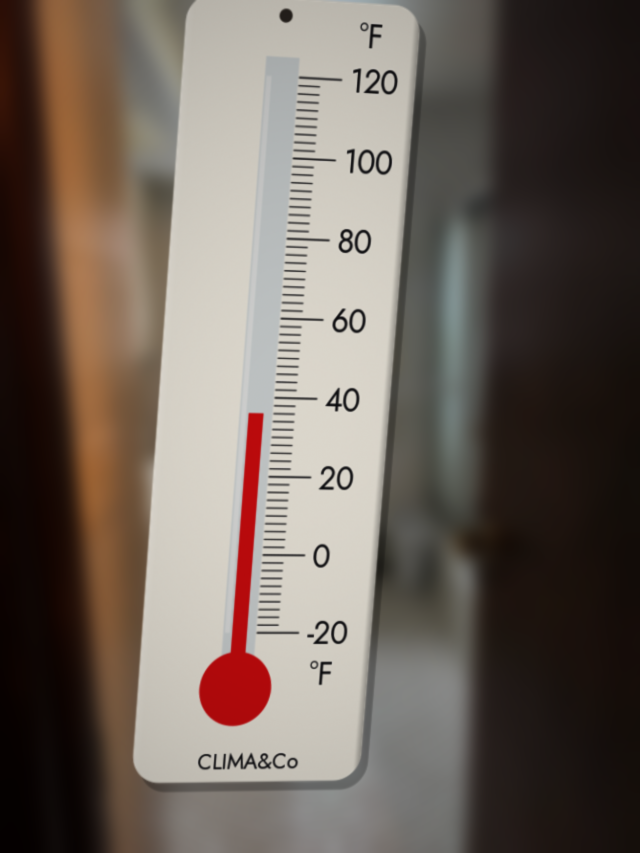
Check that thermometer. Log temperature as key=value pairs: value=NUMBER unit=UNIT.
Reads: value=36 unit=°F
